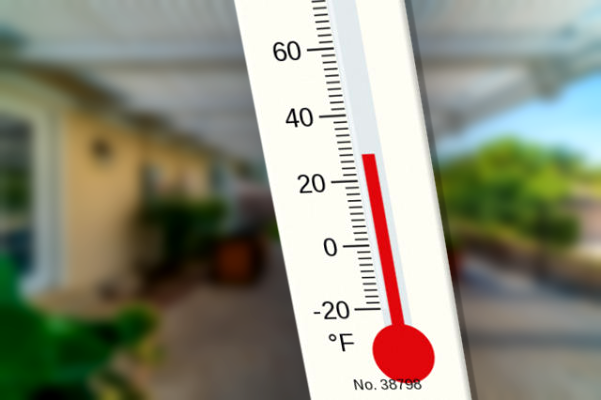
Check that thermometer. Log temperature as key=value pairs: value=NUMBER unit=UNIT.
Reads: value=28 unit=°F
